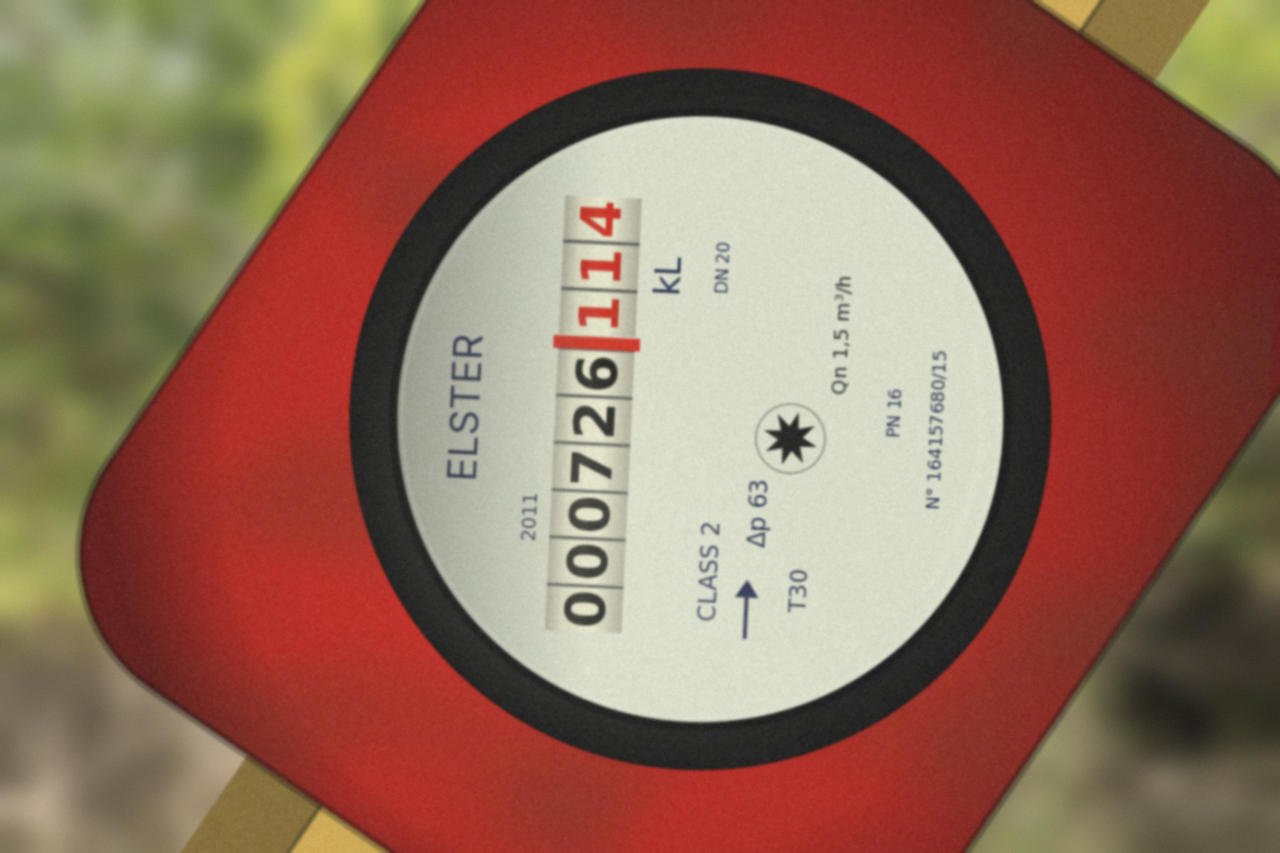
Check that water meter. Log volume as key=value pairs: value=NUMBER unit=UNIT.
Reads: value=726.114 unit=kL
